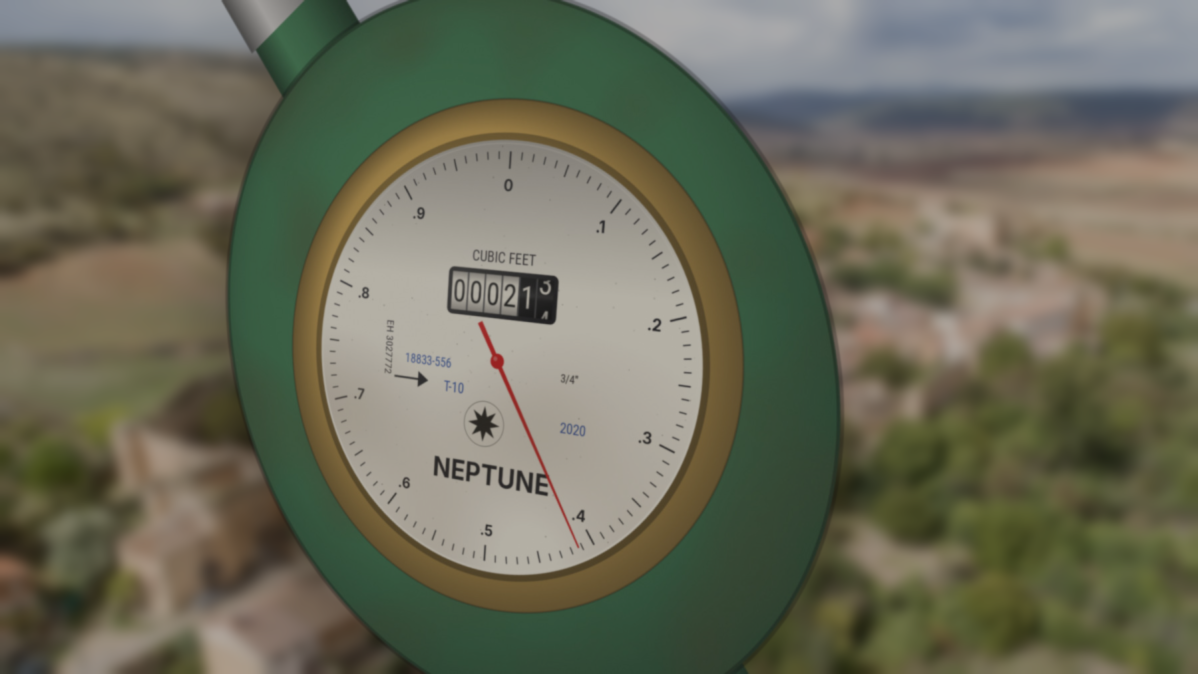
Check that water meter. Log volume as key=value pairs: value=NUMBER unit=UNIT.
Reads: value=213.41 unit=ft³
